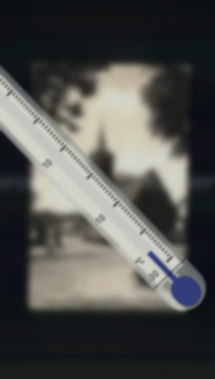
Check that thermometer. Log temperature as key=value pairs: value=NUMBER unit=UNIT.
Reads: value=-25 unit=°C
